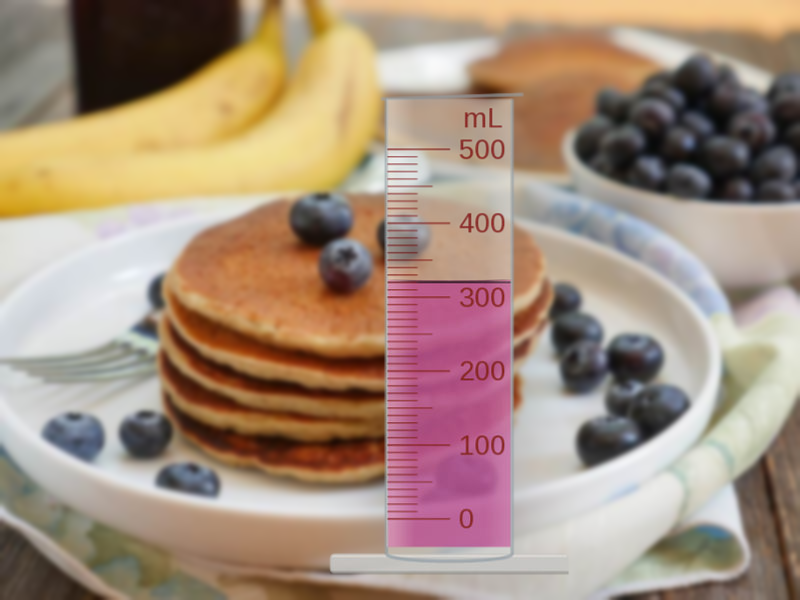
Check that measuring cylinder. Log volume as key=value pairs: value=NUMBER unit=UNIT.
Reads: value=320 unit=mL
